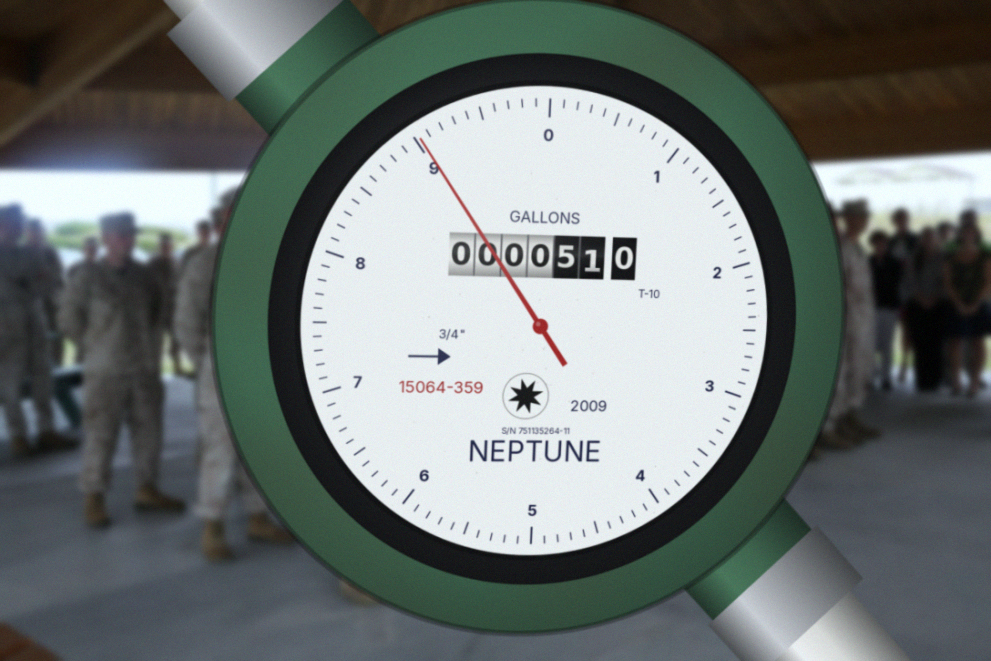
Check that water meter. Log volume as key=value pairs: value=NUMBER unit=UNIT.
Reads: value=509.0 unit=gal
